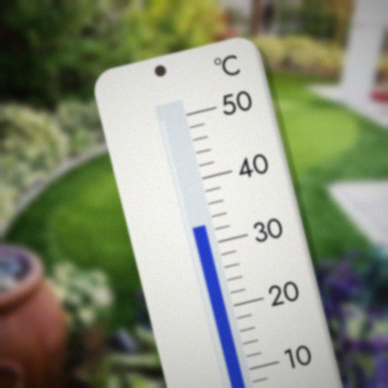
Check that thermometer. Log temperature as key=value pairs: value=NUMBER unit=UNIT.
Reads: value=33 unit=°C
